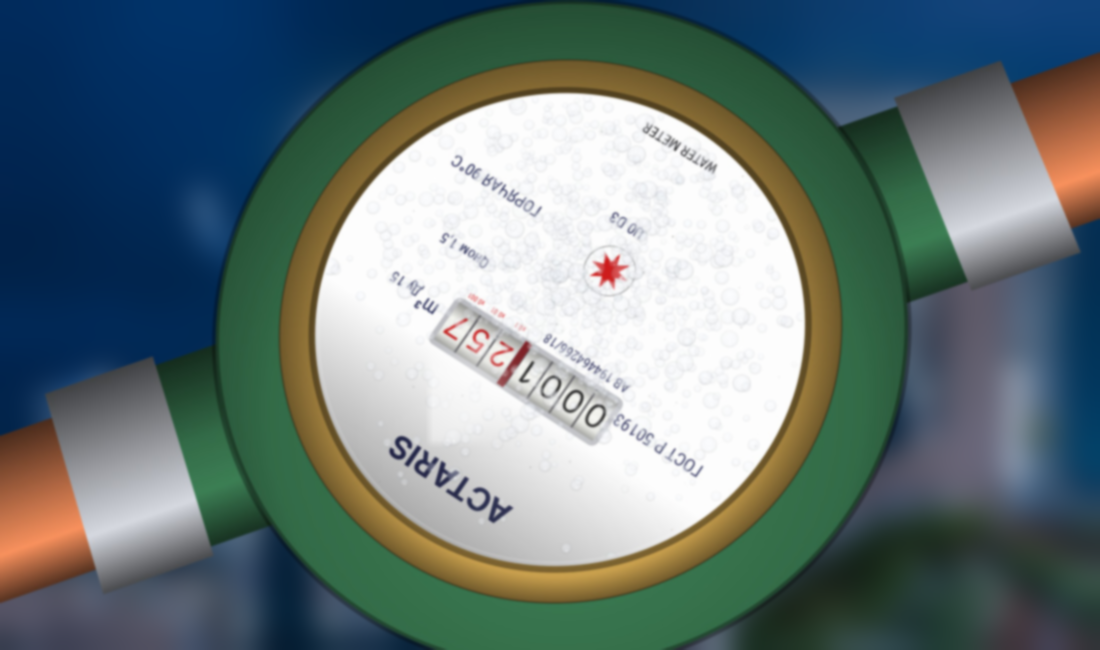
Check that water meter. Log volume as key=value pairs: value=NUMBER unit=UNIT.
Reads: value=1.257 unit=m³
